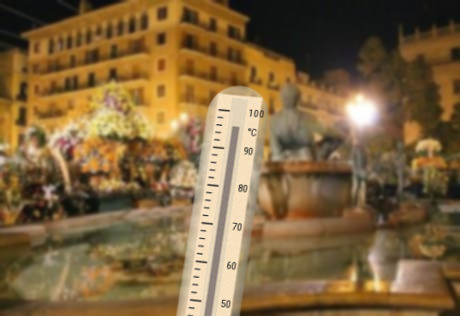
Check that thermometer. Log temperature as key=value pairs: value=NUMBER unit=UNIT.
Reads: value=96 unit=°C
